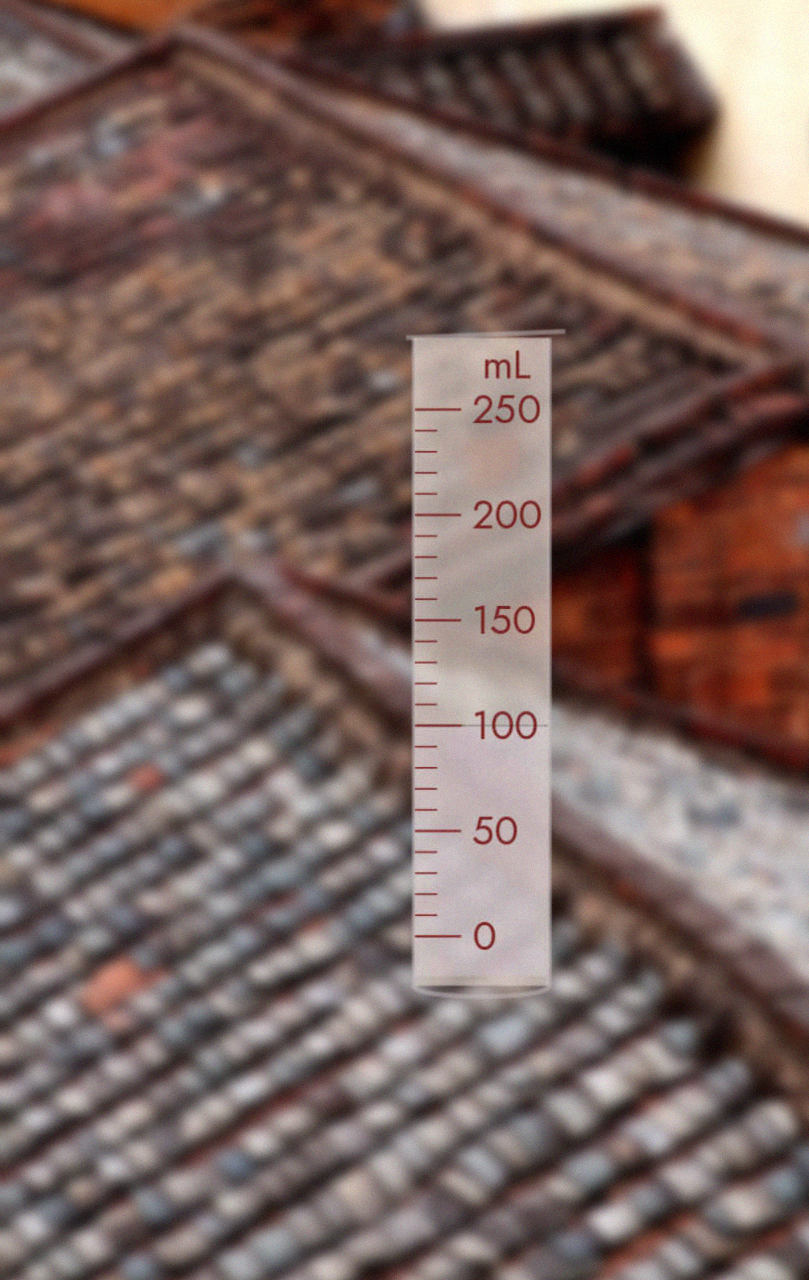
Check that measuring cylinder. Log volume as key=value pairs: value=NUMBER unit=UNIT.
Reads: value=100 unit=mL
